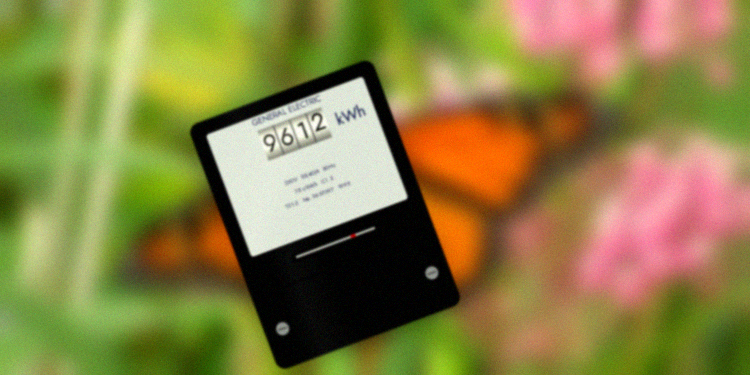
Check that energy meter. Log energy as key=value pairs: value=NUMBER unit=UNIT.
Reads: value=9612 unit=kWh
